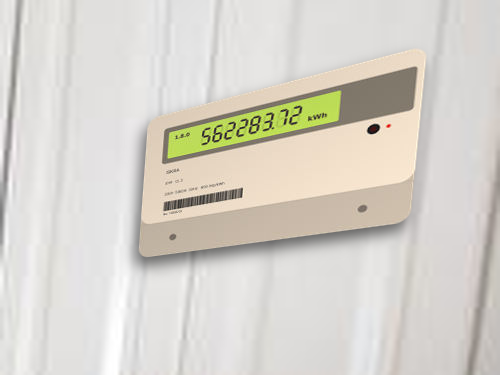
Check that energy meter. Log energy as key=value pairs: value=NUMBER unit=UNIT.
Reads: value=562283.72 unit=kWh
